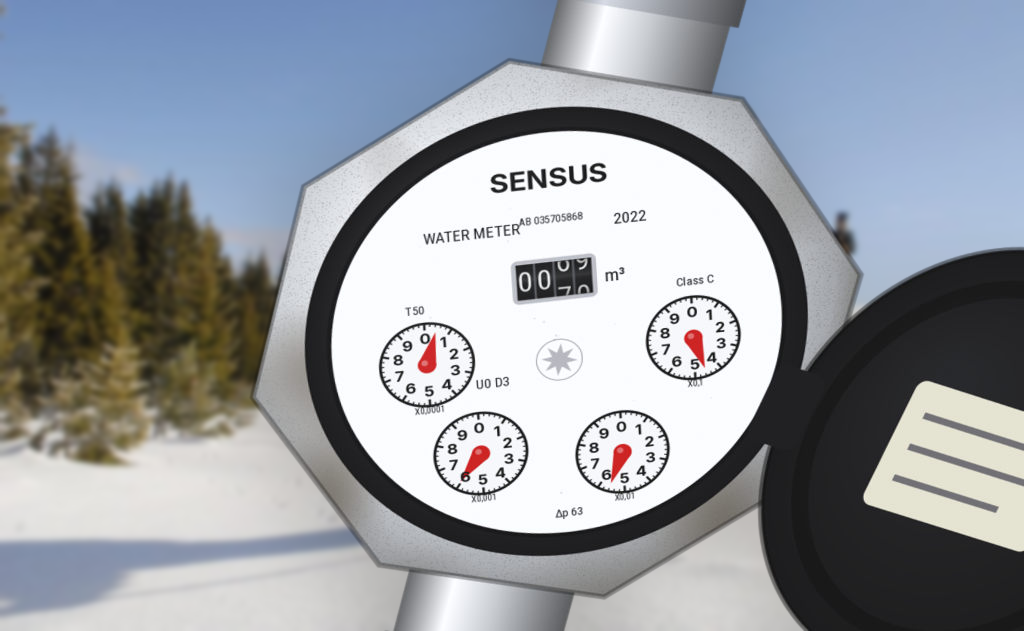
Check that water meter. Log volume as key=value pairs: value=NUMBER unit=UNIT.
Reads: value=69.4560 unit=m³
